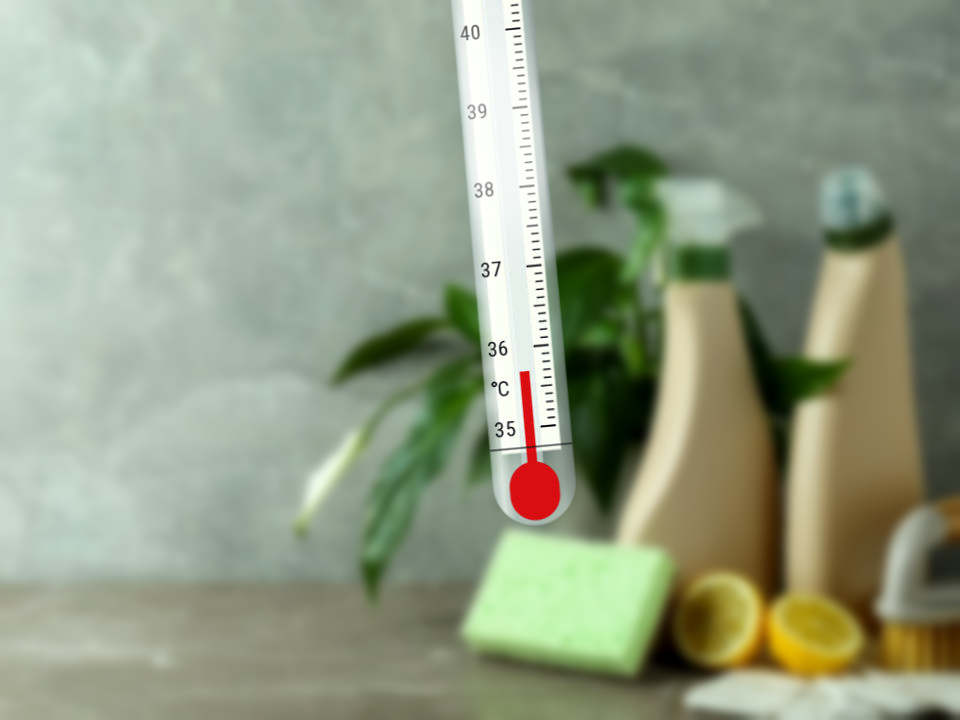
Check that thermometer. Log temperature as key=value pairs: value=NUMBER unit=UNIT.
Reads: value=35.7 unit=°C
